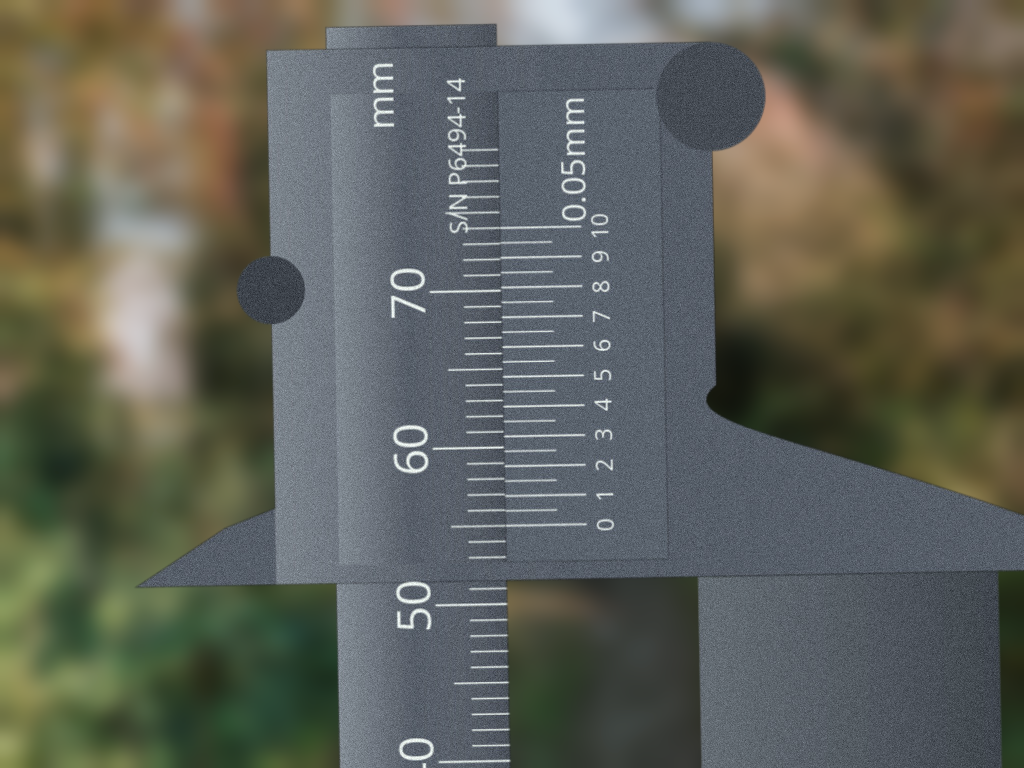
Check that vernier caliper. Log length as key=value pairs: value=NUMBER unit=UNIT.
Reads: value=55.0 unit=mm
